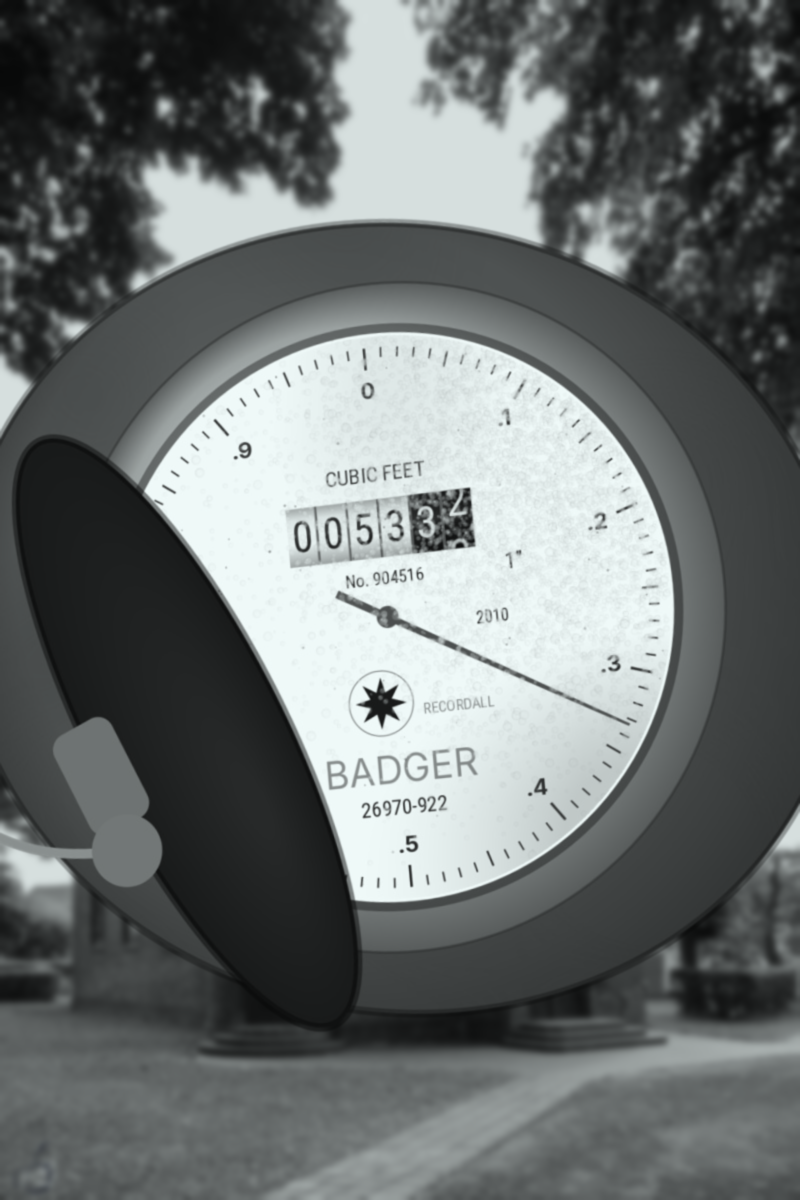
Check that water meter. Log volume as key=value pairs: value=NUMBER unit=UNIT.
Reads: value=5332.33 unit=ft³
